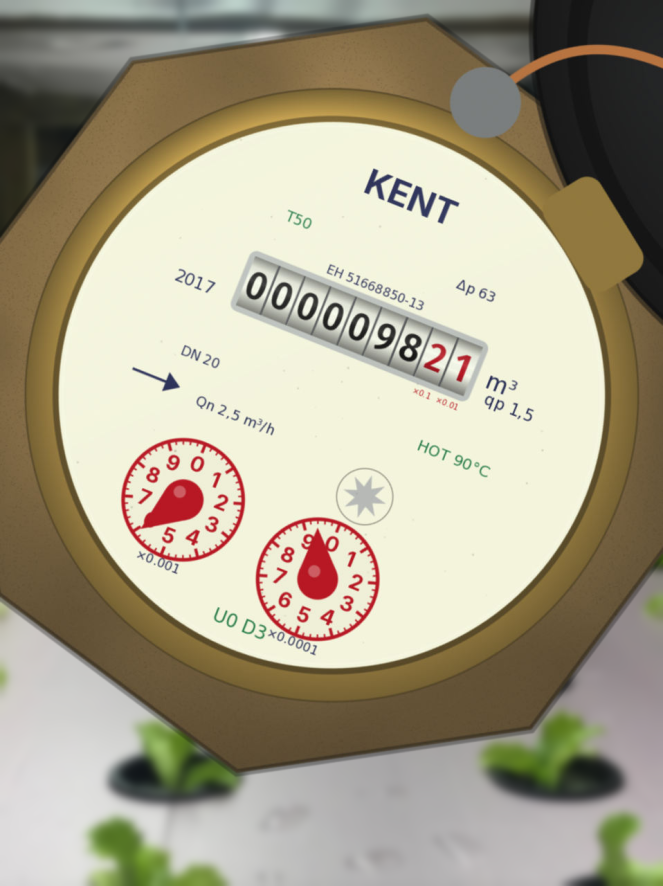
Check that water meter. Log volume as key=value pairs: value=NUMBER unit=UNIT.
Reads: value=98.2159 unit=m³
